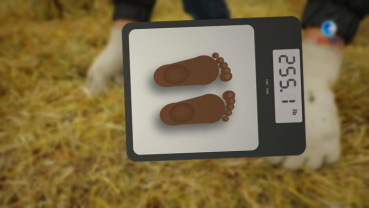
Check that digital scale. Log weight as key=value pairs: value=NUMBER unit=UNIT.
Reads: value=255.1 unit=lb
